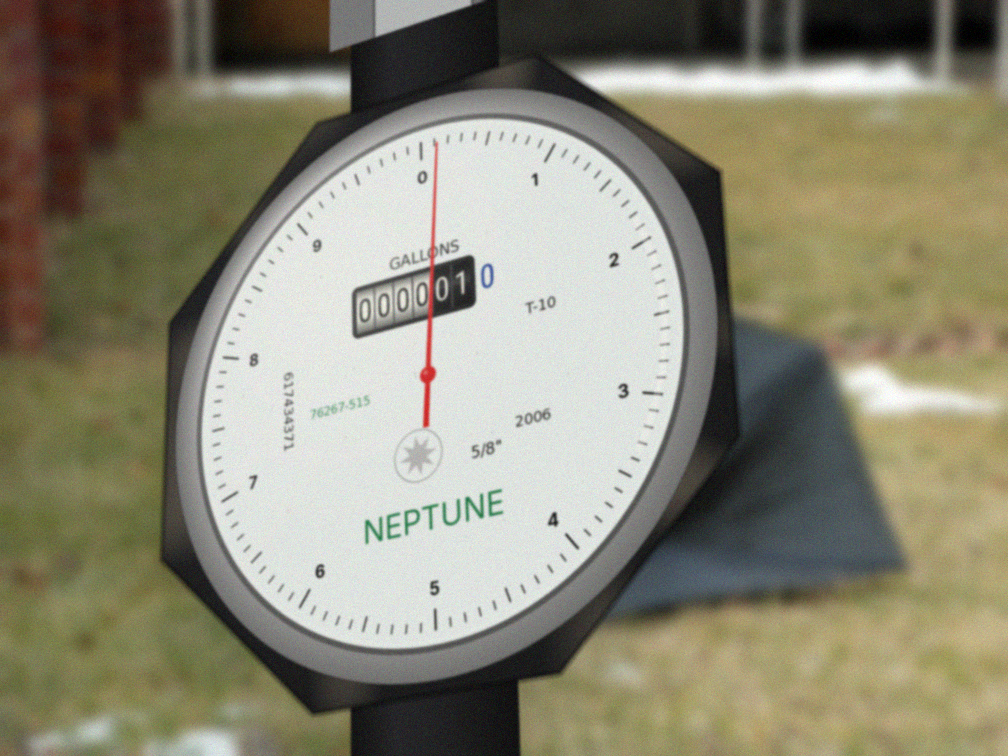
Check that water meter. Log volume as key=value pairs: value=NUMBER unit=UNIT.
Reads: value=10.1 unit=gal
